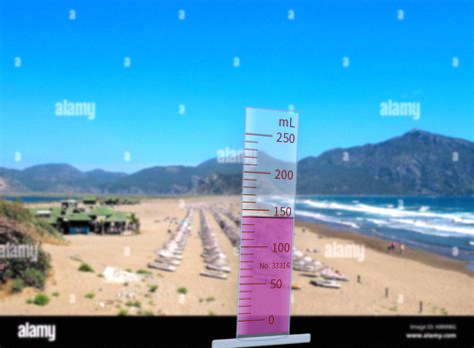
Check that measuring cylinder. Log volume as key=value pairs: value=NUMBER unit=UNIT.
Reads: value=140 unit=mL
